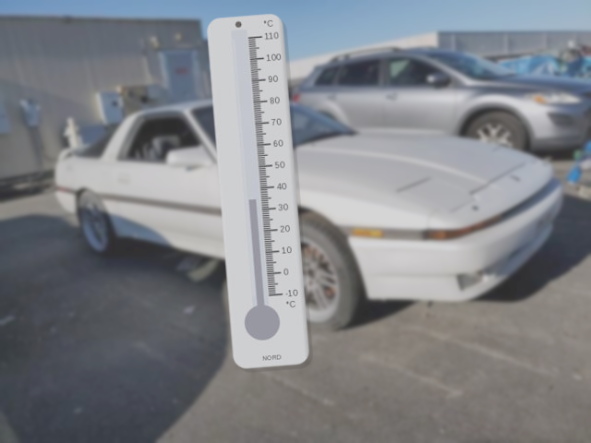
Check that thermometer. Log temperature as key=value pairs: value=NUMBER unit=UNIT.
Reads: value=35 unit=°C
